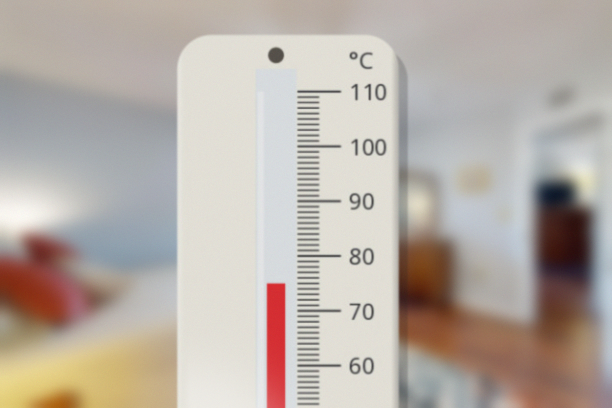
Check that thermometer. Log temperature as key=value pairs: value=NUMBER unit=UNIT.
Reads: value=75 unit=°C
